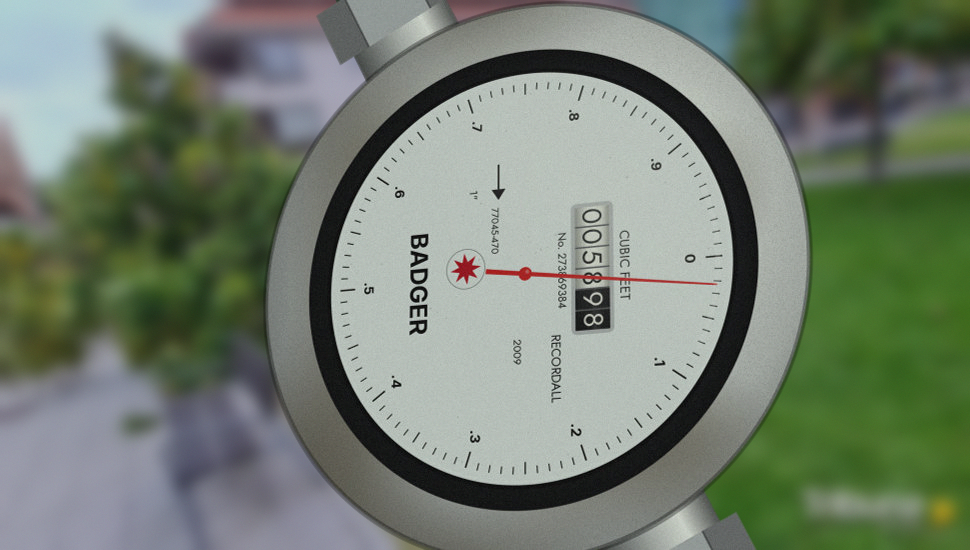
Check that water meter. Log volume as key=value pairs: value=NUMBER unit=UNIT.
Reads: value=5898.02 unit=ft³
